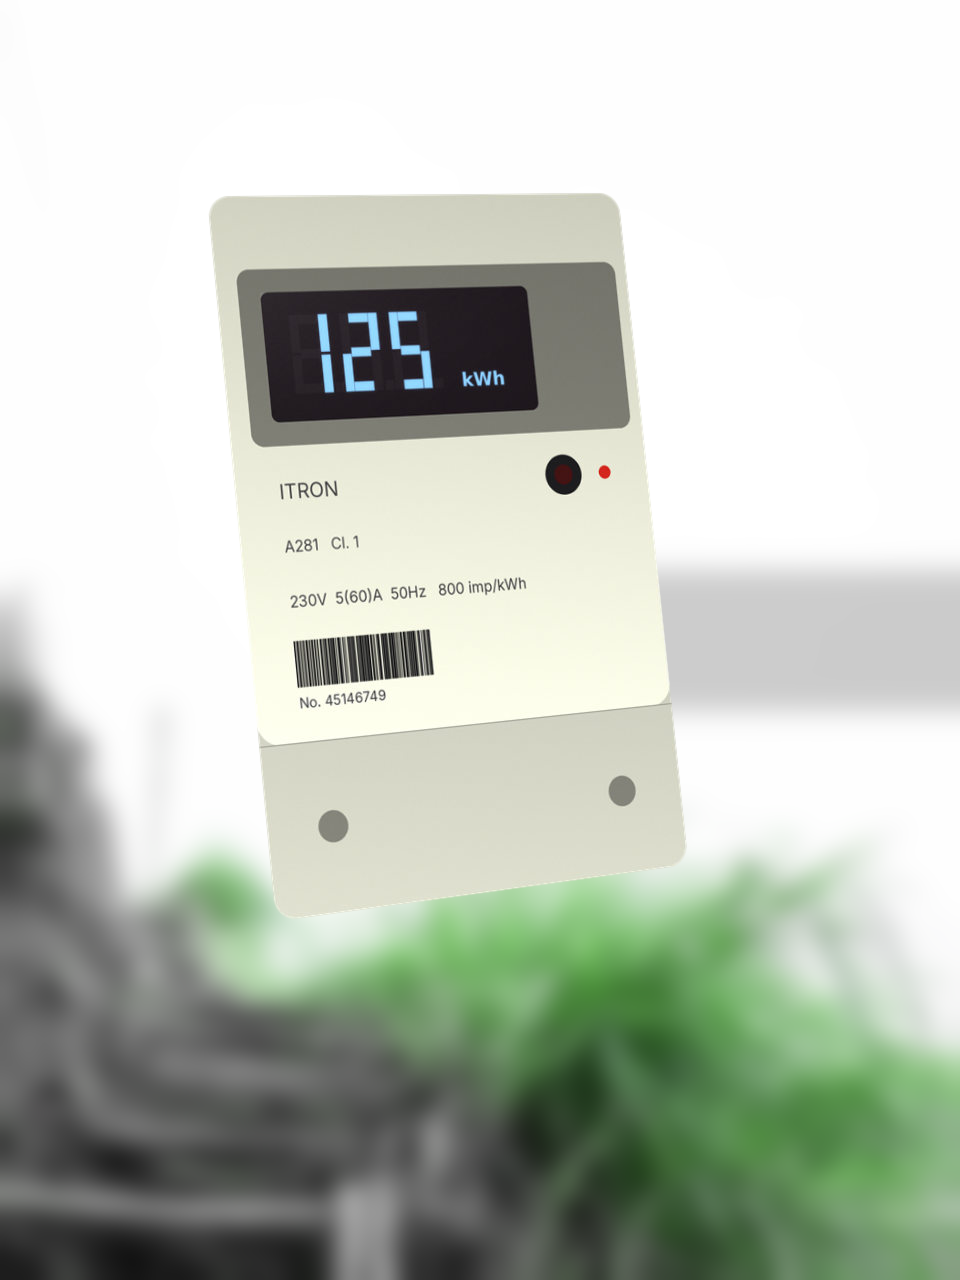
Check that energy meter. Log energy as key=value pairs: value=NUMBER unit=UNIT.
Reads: value=125 unit=kWh
